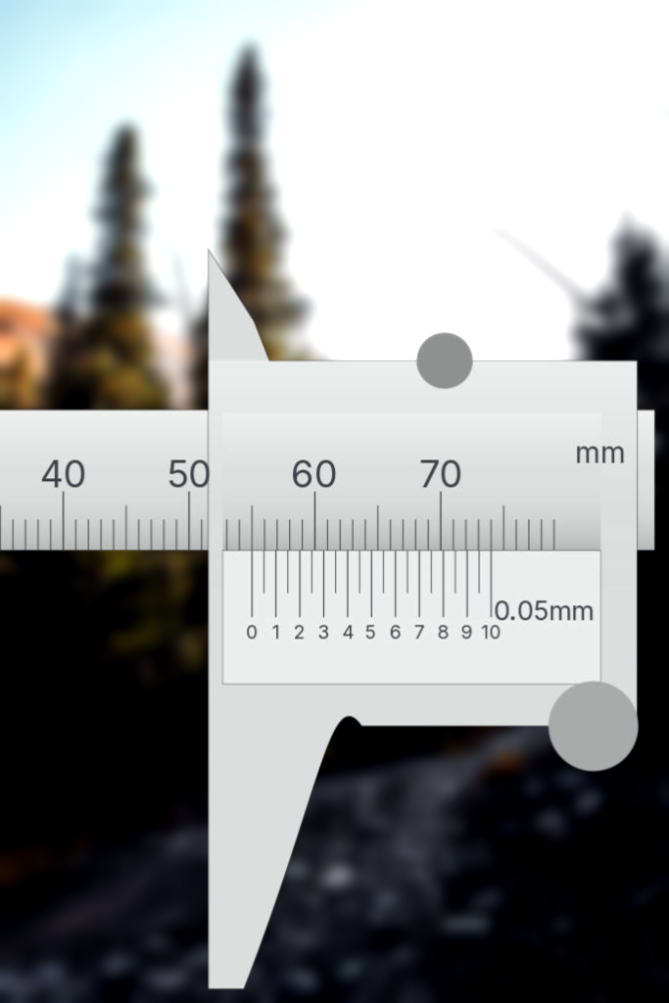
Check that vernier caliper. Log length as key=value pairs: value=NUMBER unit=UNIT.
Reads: value=55.0 unit=mm
